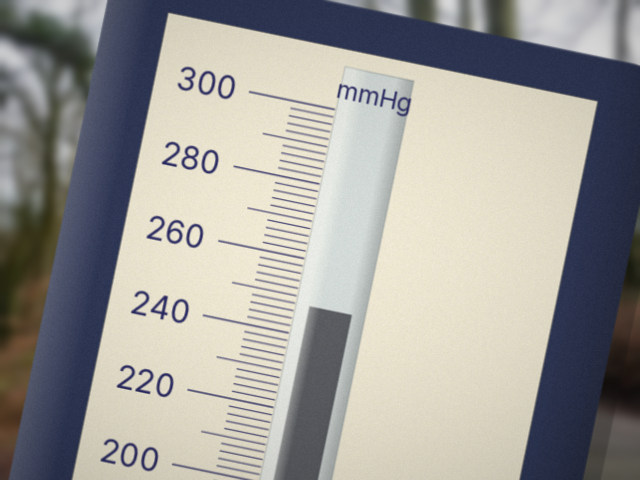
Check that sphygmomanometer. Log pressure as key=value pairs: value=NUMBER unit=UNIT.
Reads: value=248 unit=mmHg
